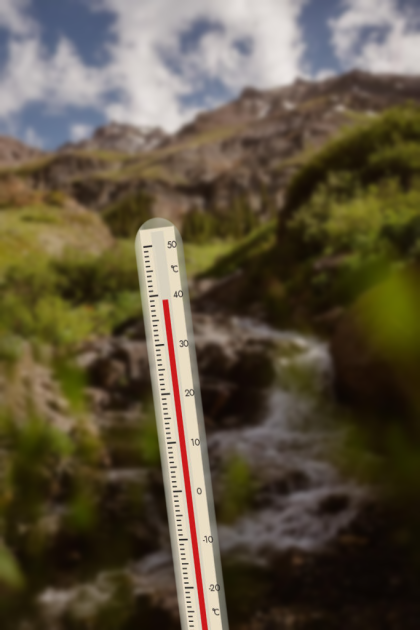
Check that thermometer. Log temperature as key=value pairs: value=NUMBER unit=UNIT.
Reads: value=39 unit=°C
